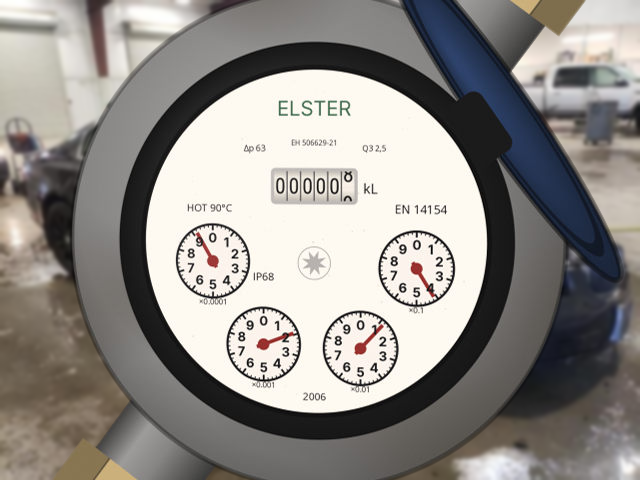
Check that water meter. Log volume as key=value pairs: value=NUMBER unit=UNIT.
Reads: value=8.4119 unit=kL
